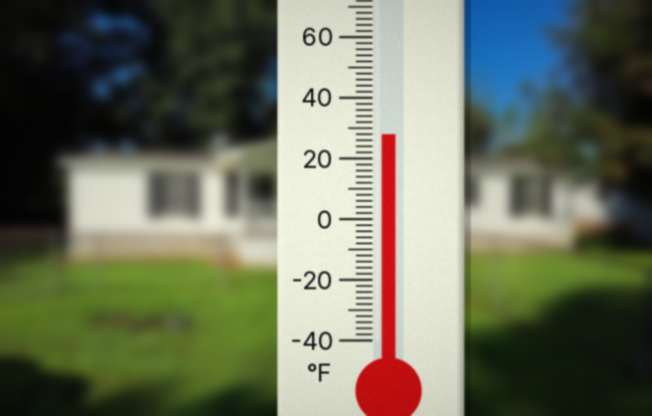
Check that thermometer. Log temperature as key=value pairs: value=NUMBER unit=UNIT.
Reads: value=28 unit=°F
